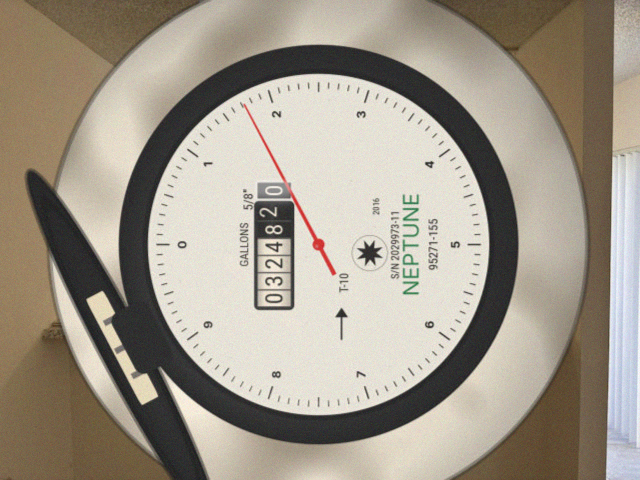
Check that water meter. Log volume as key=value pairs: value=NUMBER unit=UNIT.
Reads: value=324821.7 unit=gal
